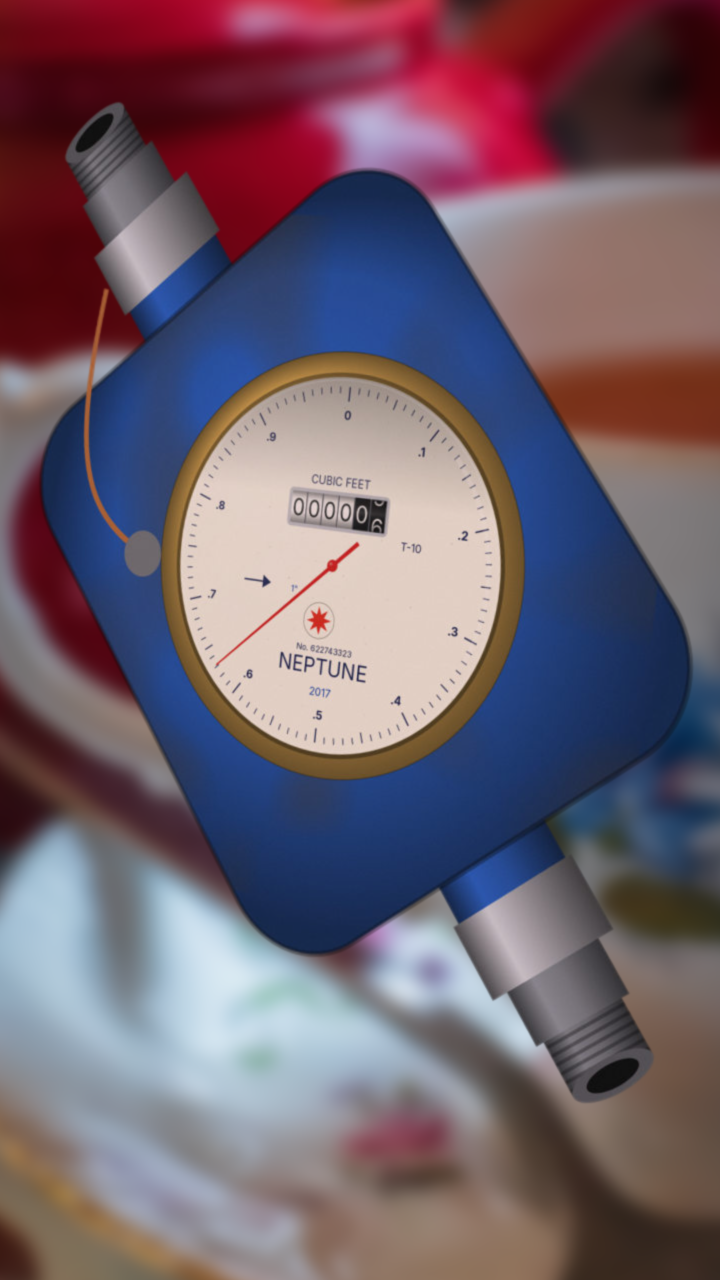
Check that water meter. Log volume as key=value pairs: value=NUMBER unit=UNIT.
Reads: value=5.63 unit=ft³
